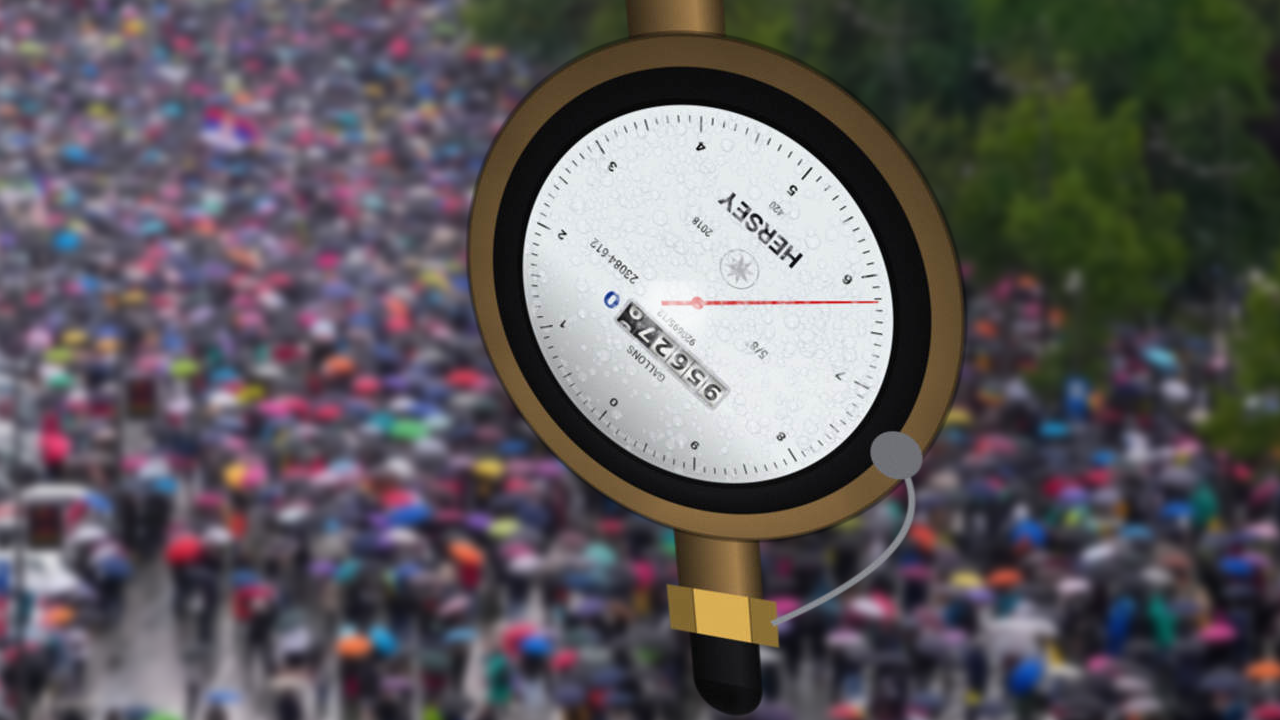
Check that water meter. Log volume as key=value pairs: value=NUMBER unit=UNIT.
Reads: value=9562786.2 unit=gal
